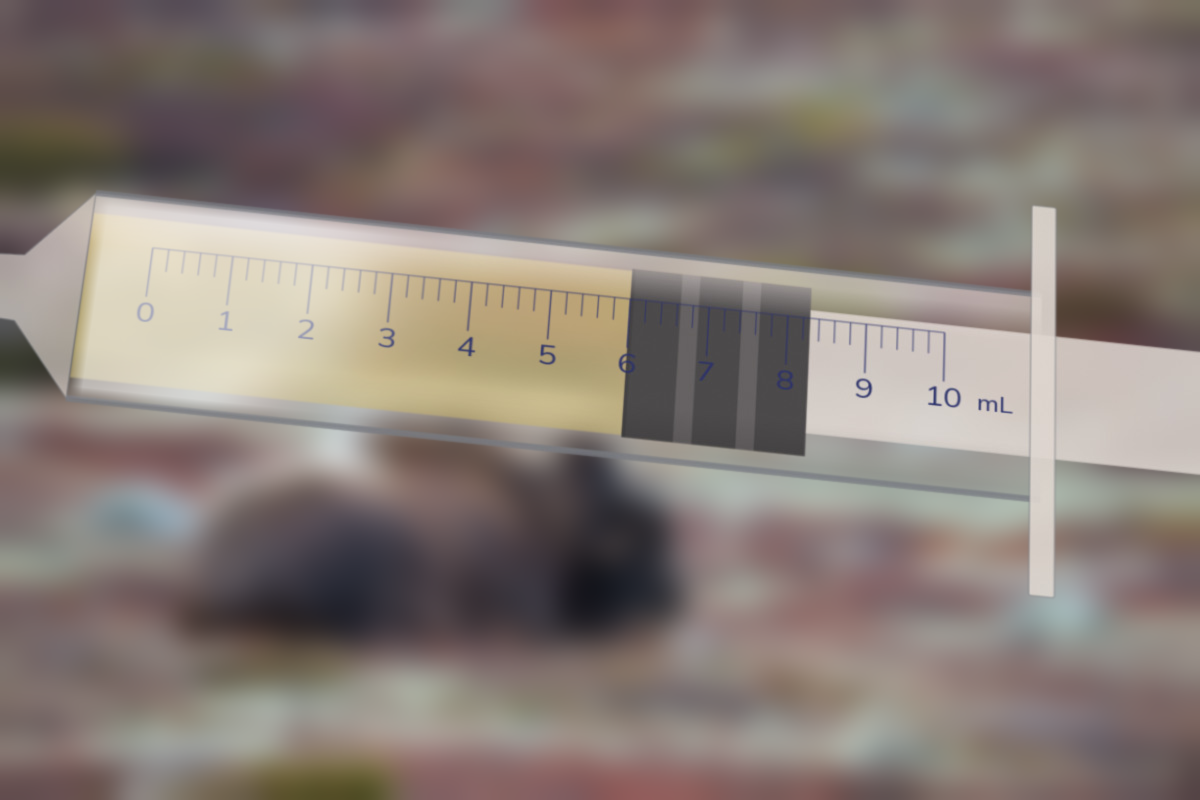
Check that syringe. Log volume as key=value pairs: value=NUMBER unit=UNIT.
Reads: value=6 unit=mL
